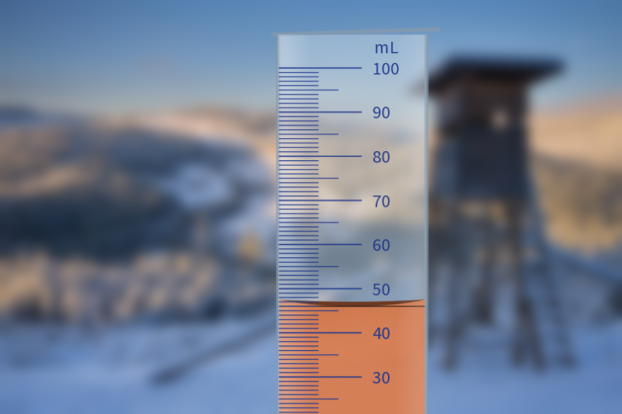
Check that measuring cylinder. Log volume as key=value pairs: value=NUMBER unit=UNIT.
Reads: value=46 unit=mL
